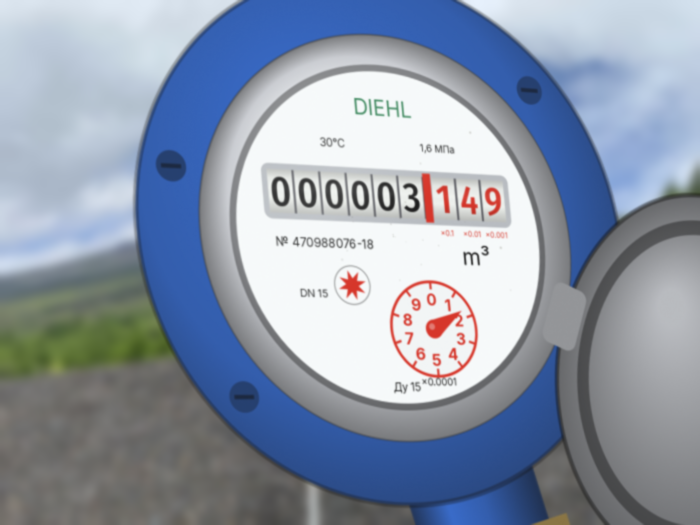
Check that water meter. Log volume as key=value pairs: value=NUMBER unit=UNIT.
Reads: value=3.1491 unit=m³
